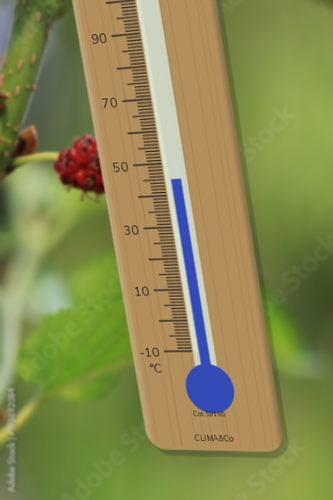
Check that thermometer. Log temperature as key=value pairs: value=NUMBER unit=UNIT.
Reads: value=45 unit=°C
